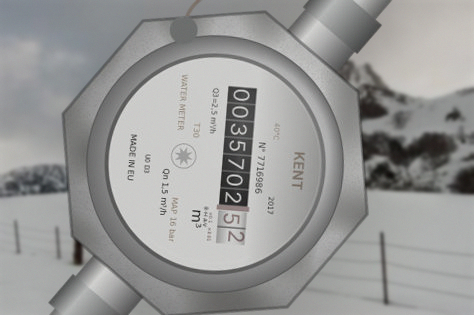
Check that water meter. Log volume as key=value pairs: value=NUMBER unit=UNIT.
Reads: value=35702.52 unit=m³
